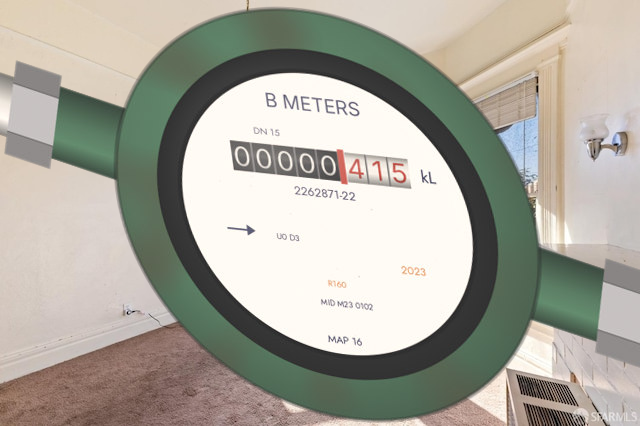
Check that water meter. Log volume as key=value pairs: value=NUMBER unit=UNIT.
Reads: value=0.415 unit=kL
